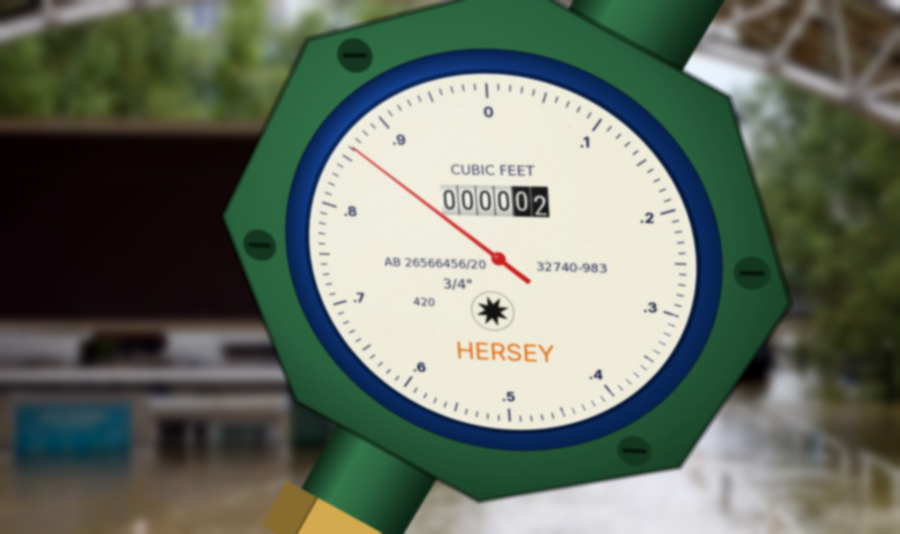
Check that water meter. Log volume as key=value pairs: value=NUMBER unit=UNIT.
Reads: value=1.86 unit=ft³
